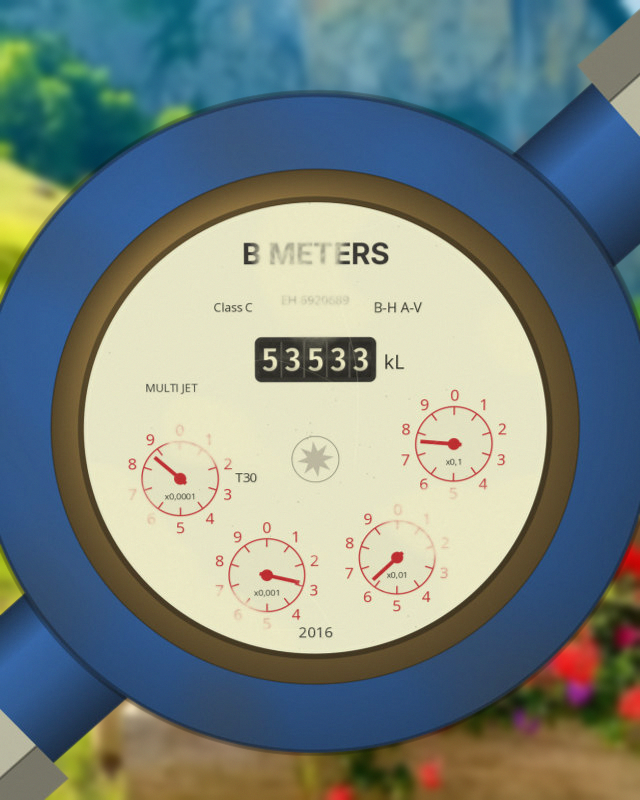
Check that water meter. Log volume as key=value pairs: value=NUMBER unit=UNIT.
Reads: value=53533.7628 unit=kL
